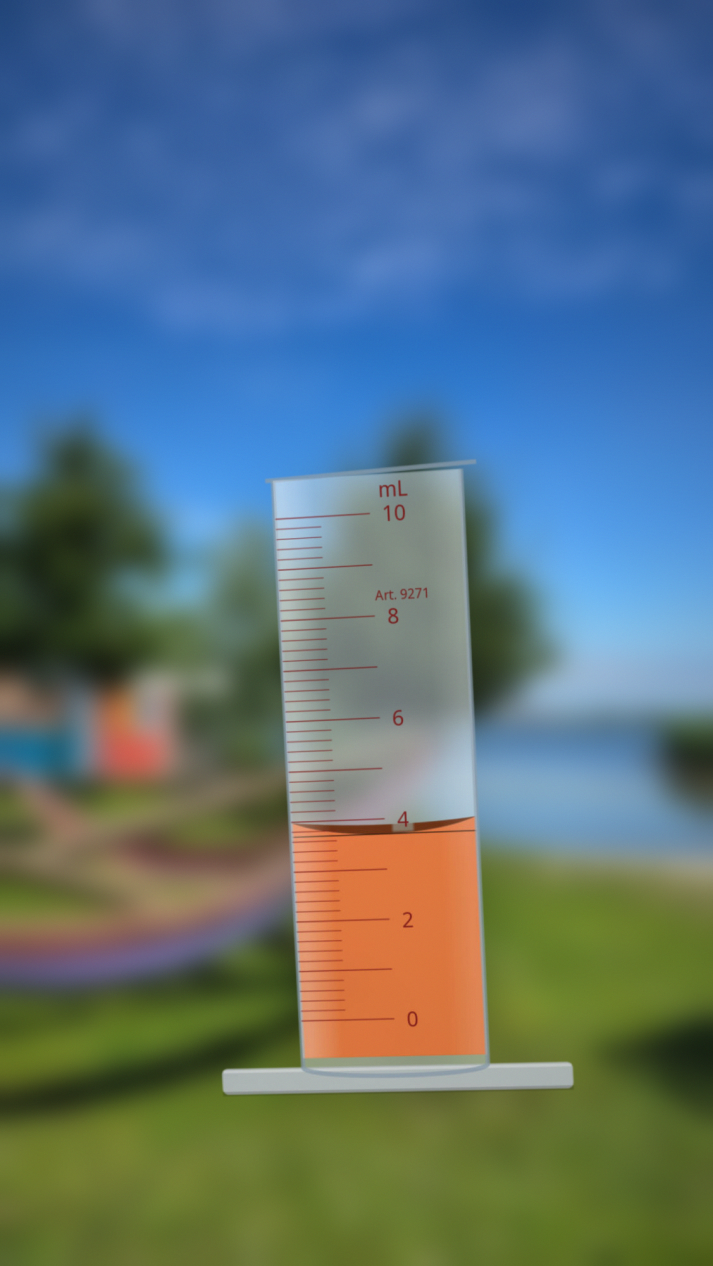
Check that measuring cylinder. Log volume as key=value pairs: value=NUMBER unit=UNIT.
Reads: value=3.7 unit=mL
